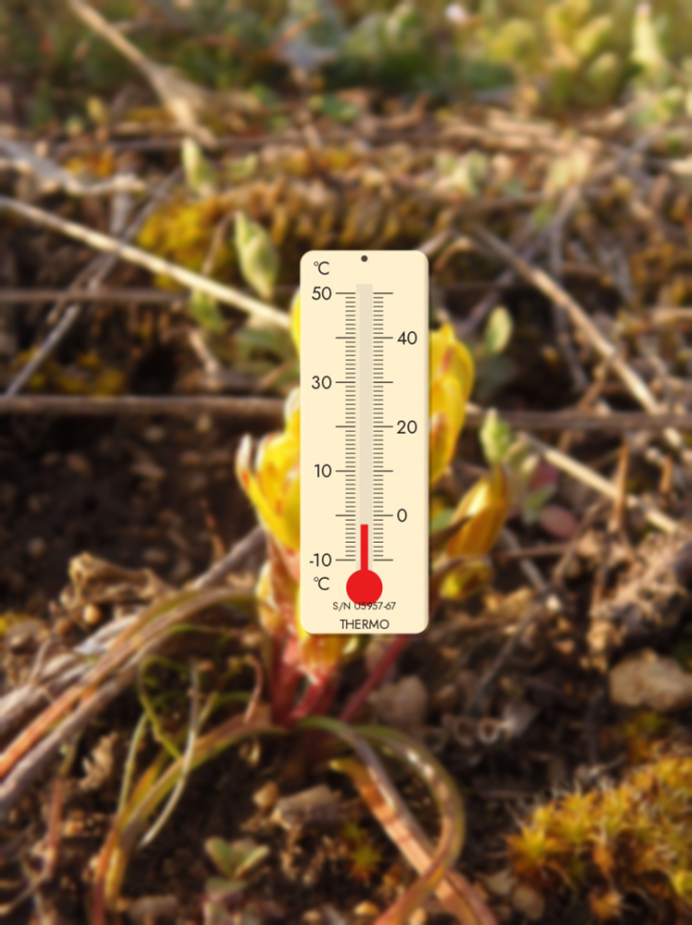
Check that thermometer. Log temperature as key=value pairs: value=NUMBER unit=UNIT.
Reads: value=-2 unit=°C
